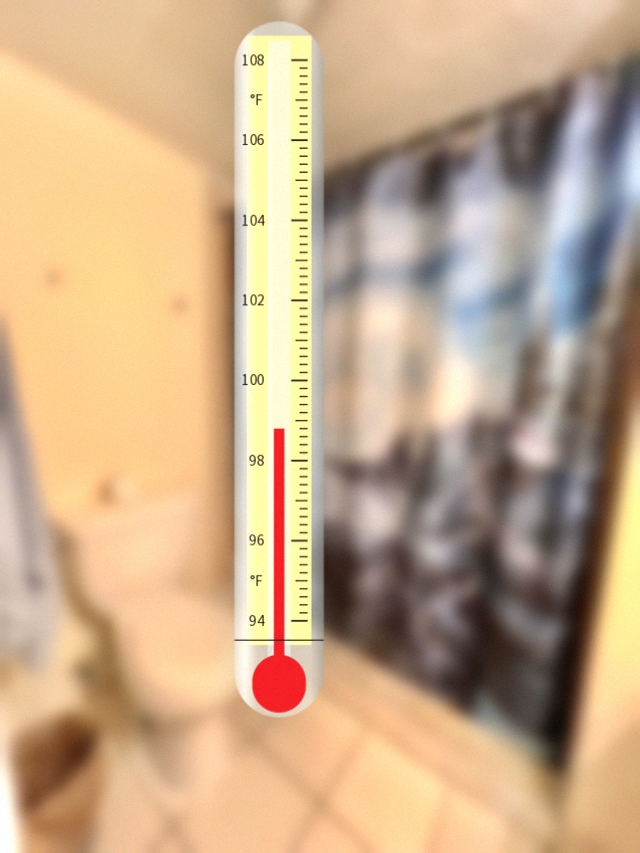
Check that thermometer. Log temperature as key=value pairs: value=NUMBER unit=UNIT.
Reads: value=98.8 unit=°F
